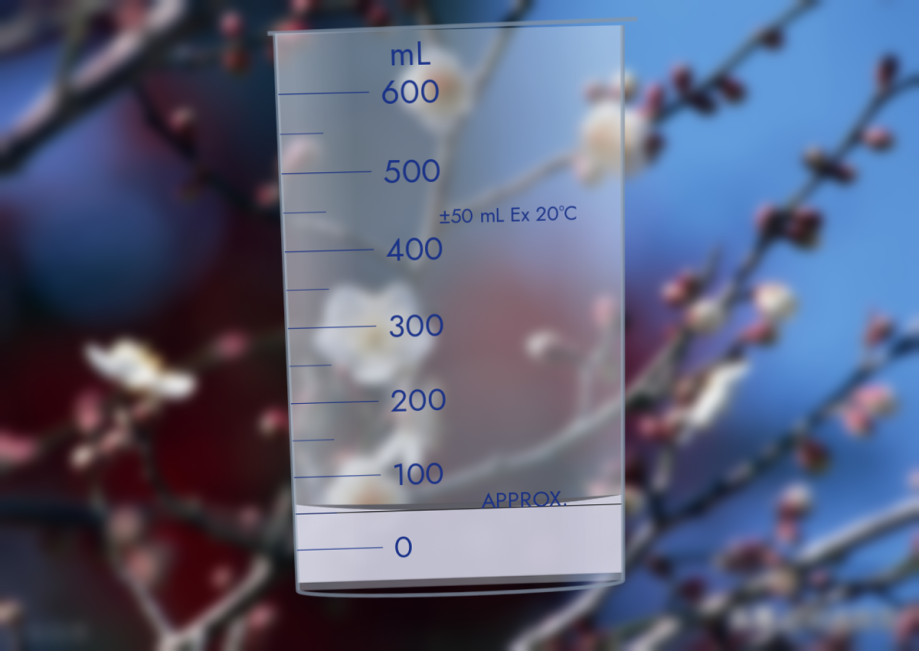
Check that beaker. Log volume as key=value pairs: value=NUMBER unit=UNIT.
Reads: value=50 unit=mL
